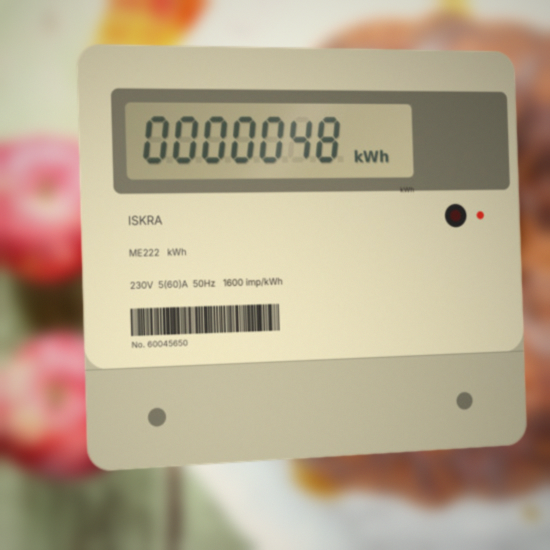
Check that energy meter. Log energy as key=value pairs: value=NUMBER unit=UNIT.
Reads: value=48 unit=kWh
